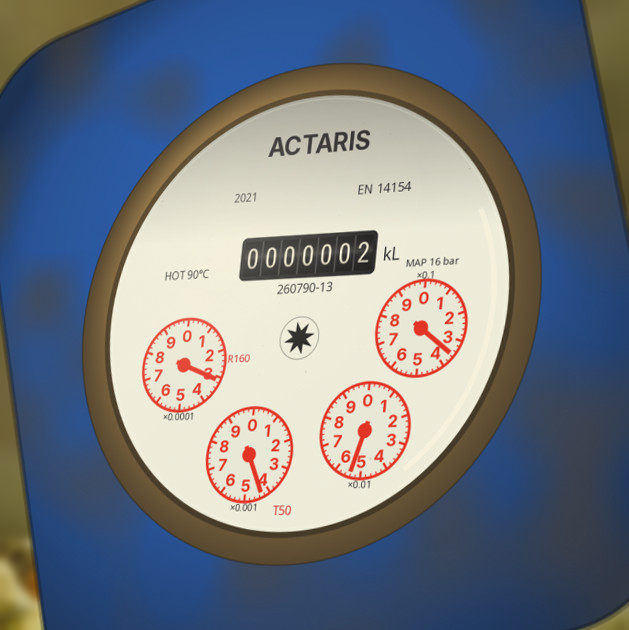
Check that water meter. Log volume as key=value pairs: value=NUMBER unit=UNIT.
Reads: value=2.3543 unit=kL
